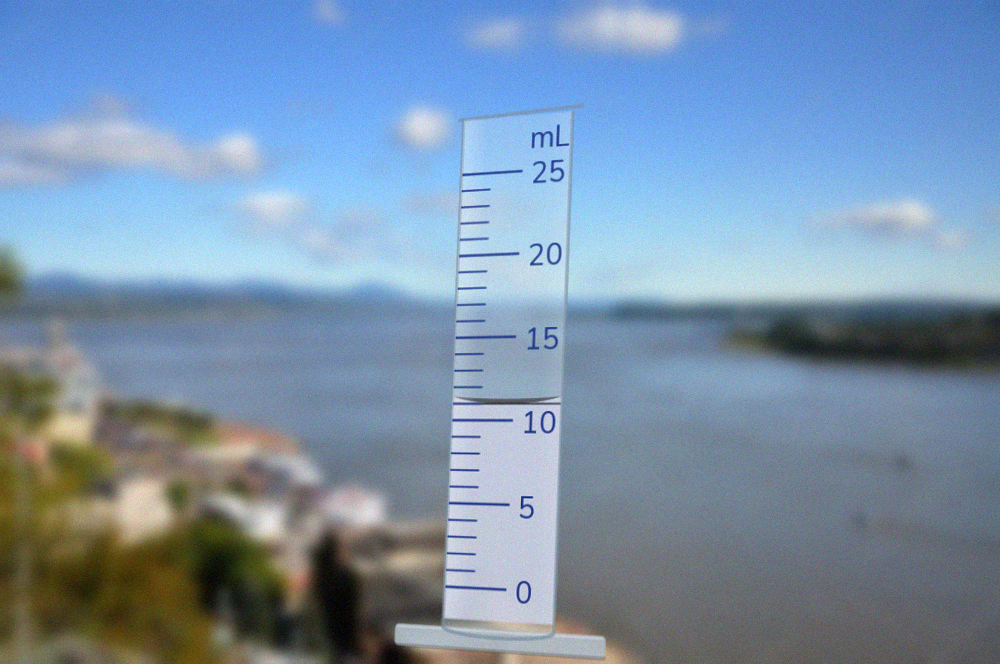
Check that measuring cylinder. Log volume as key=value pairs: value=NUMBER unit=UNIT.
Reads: value=11 unit=mL
